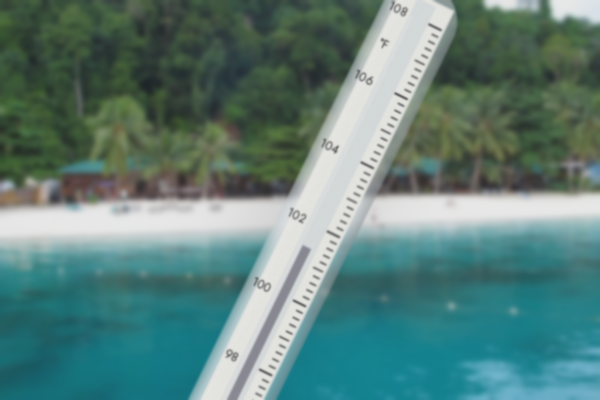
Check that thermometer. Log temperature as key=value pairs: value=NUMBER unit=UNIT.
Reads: value=101.4 unit=°F
